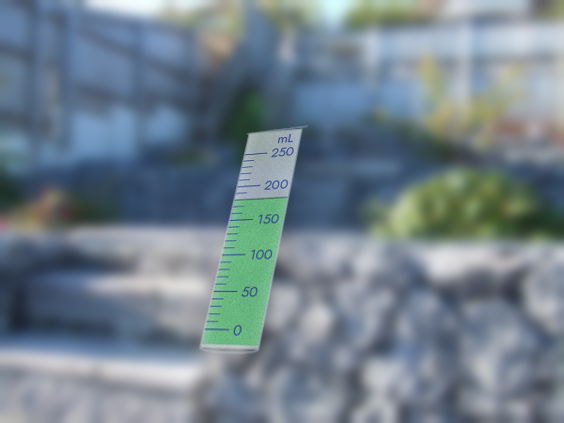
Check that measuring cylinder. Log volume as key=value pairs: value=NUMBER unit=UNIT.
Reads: value=180 unit=mL
